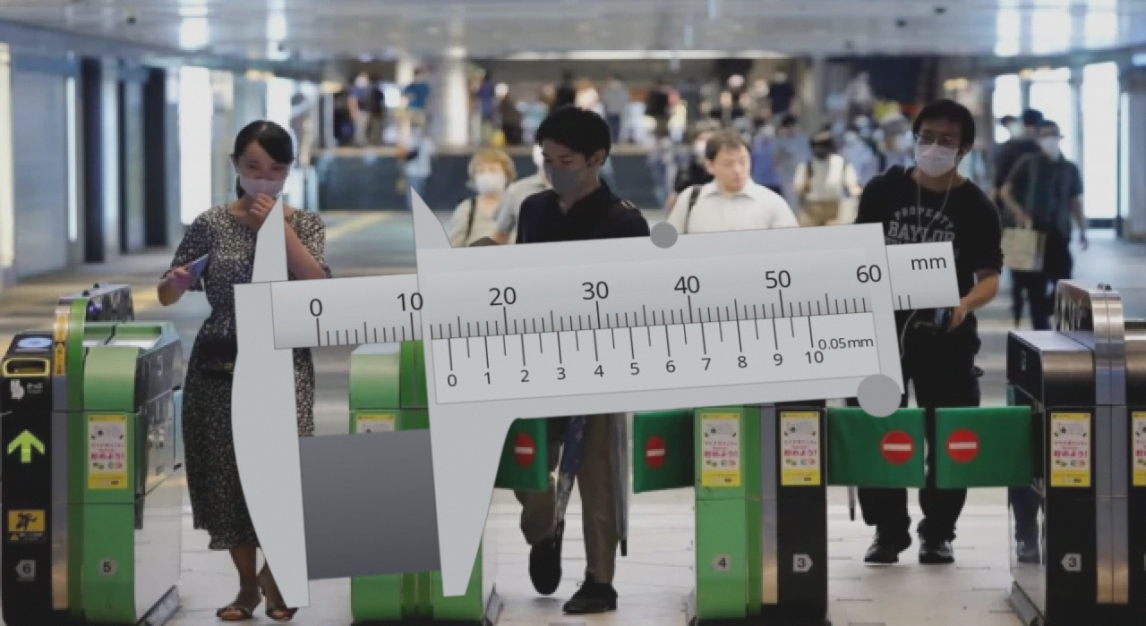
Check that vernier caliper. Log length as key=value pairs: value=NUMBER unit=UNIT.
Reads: value=13.8 unit=mm
